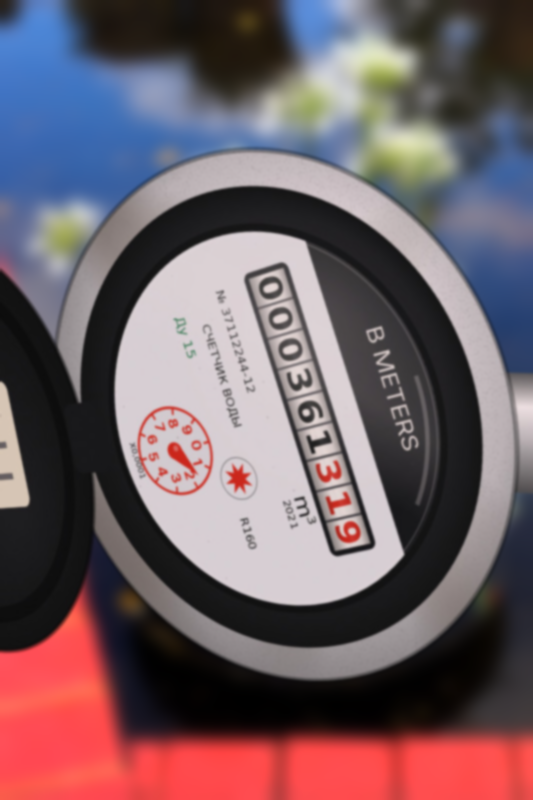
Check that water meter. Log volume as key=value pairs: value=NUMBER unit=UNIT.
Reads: value=361.3191 unit=m³
